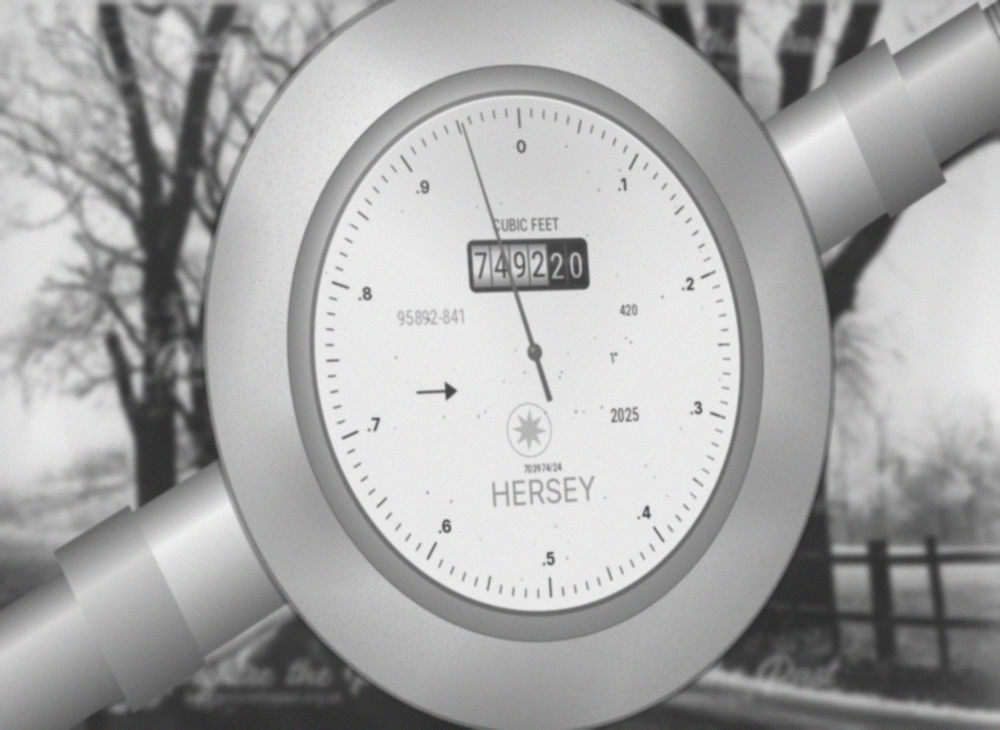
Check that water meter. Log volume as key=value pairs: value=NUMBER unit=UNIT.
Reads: value=749219.95 unit=ft³
